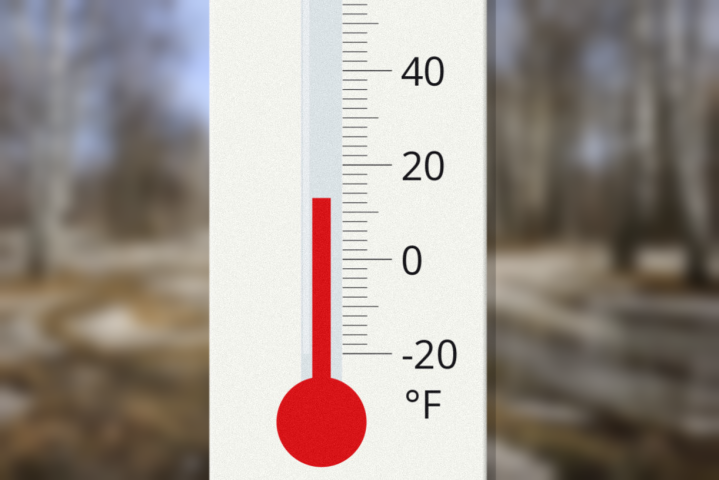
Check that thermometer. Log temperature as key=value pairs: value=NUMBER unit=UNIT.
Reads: value=13 unit=°F
